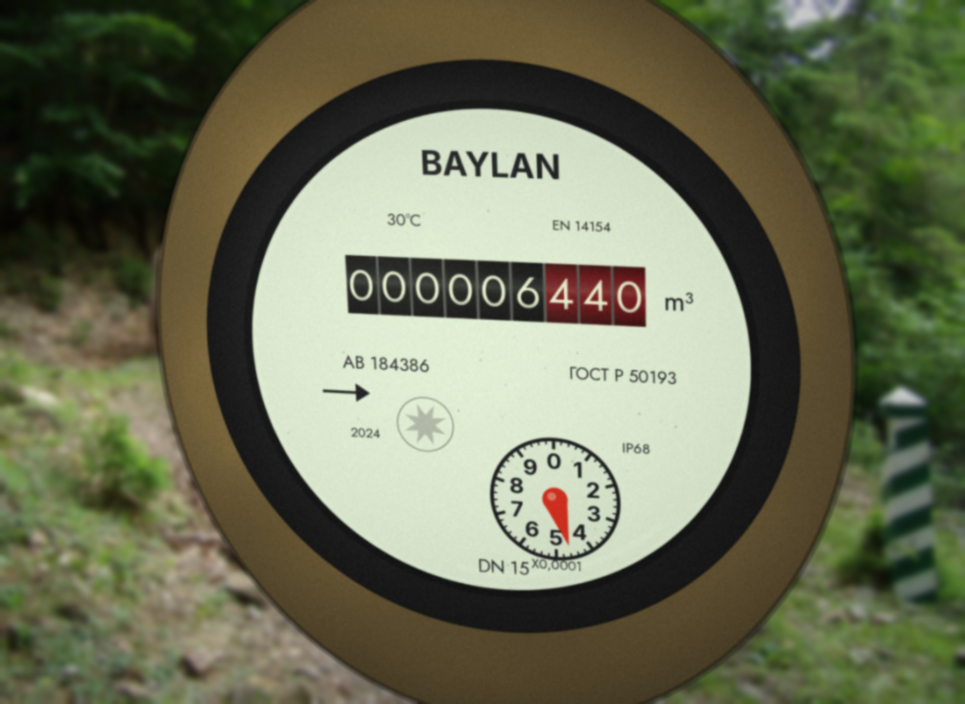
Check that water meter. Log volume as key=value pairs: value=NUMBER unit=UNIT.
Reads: value=6.4404 unit=m³
